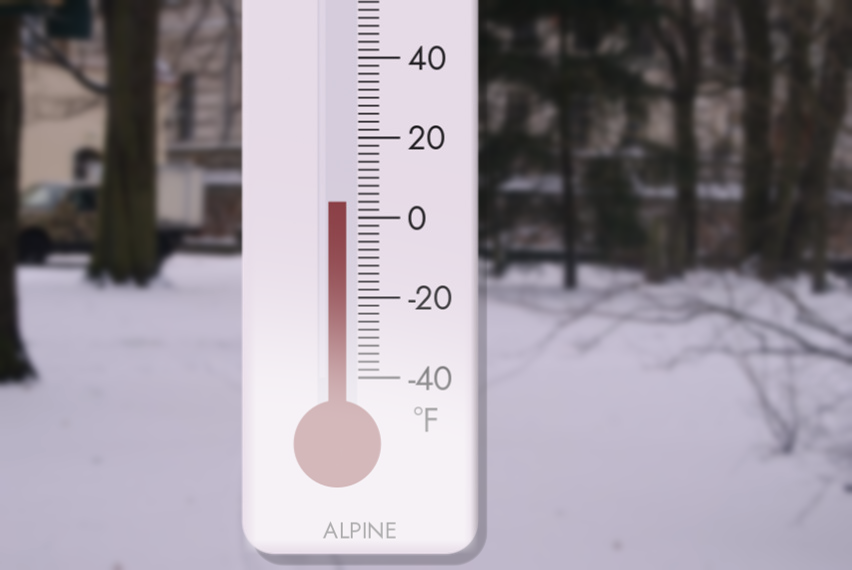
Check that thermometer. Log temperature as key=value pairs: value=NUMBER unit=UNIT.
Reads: value=4 unit=°F
